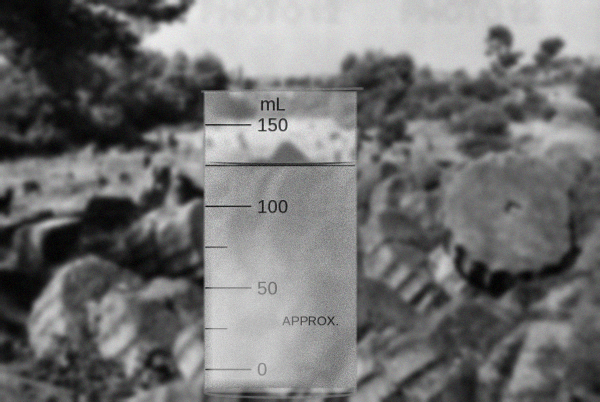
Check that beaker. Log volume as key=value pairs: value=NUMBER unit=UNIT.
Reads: value=125 unit=mL
